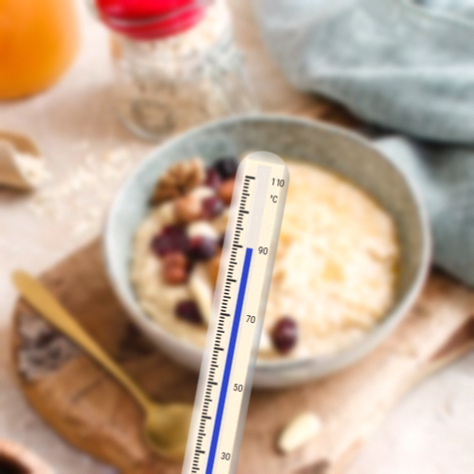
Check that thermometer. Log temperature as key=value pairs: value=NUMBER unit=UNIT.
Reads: value=90 unit=°C
